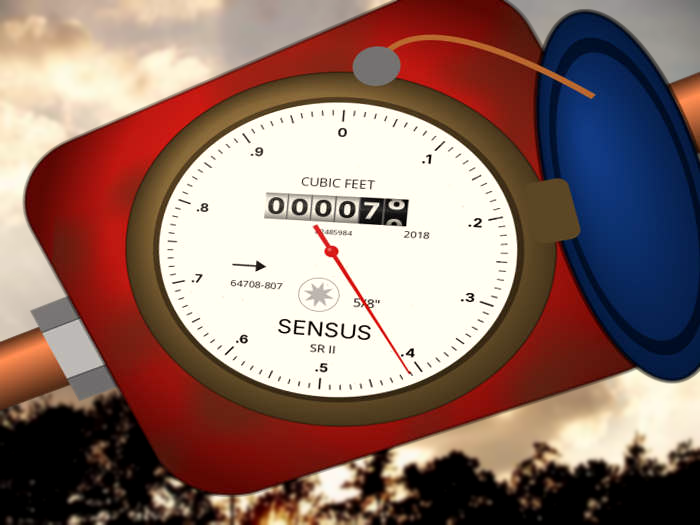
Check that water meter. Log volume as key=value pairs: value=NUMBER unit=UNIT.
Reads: value=78.41 unit=ft³
